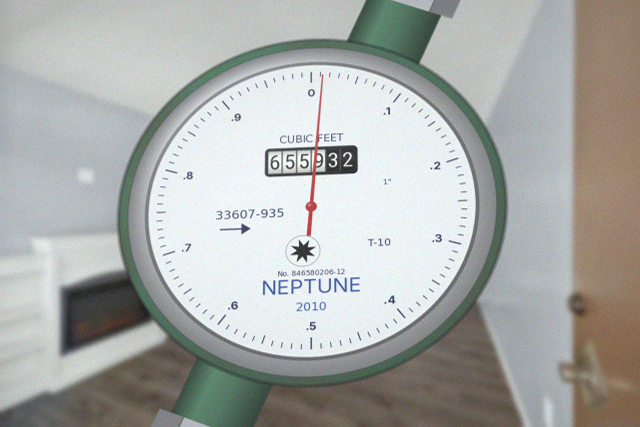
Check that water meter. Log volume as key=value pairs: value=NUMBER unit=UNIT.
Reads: value=655932.01 unit=ft³
